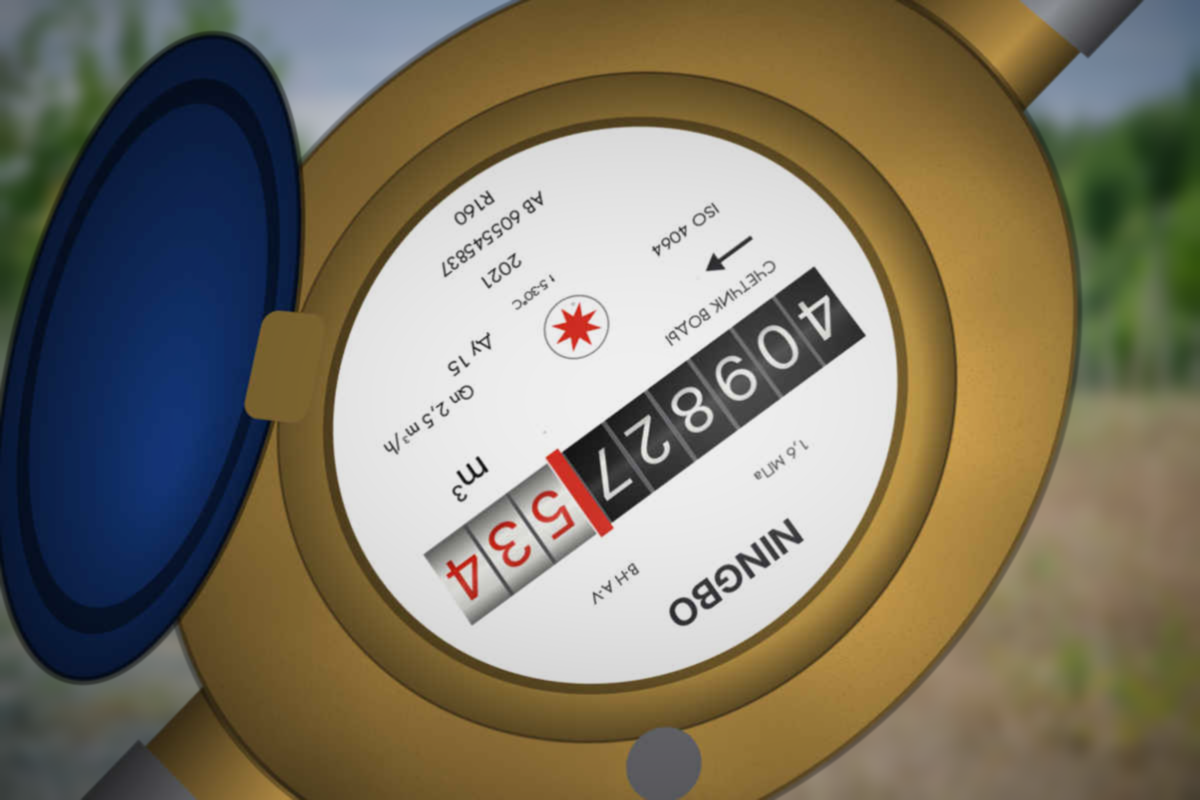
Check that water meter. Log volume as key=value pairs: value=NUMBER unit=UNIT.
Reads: value=409827.534 unit=m³
